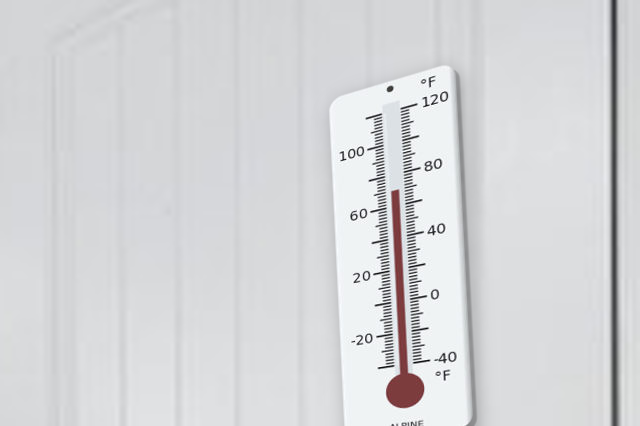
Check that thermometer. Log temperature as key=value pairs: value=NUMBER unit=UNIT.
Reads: value=70 unit=°F
